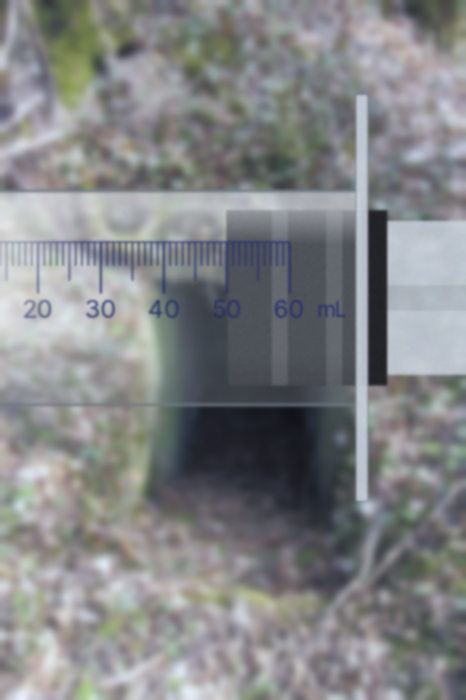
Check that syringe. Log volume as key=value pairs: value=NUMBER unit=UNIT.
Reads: value=50 unit=mL
